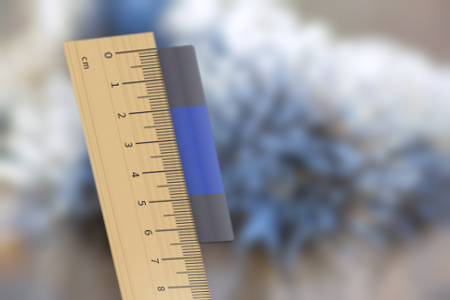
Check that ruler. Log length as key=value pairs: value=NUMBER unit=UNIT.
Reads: value=6.5 unit=cm
